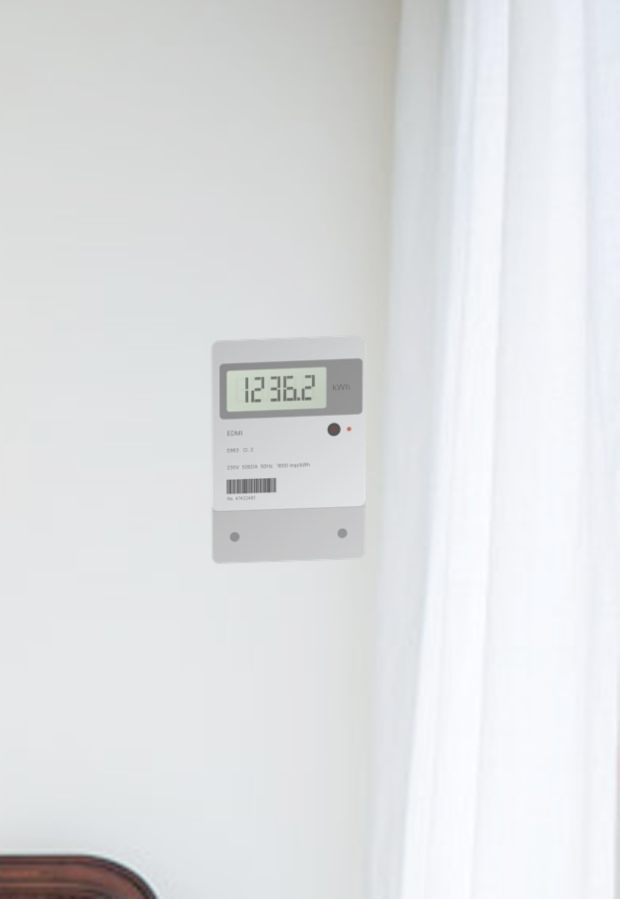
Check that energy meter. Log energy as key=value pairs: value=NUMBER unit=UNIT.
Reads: value=1236.2 unit=kWh
